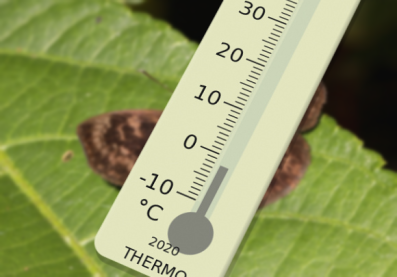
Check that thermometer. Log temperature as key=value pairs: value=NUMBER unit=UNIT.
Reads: value=-2 unit=°C
